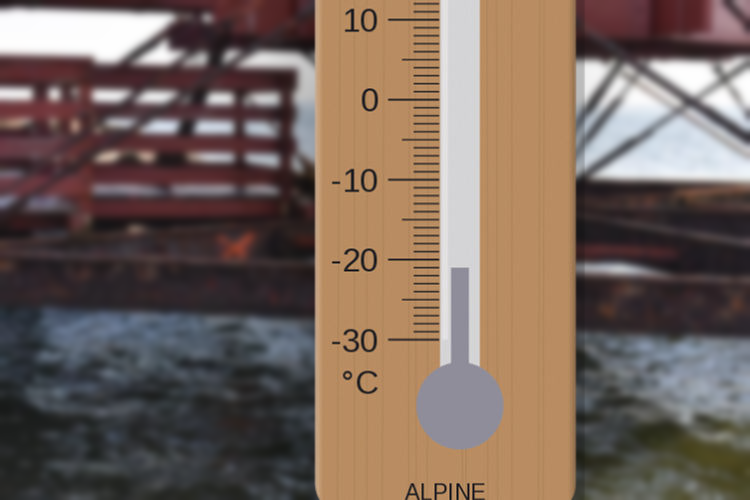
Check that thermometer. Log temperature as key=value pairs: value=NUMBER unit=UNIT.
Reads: value=-21 unit=°C
